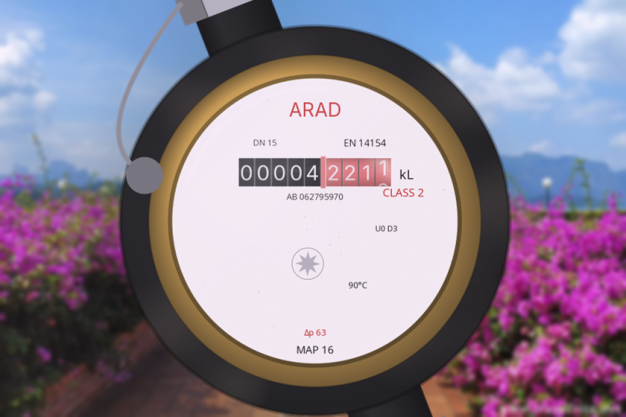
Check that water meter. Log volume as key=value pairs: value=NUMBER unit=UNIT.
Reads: value=4.2211 unit=kL
